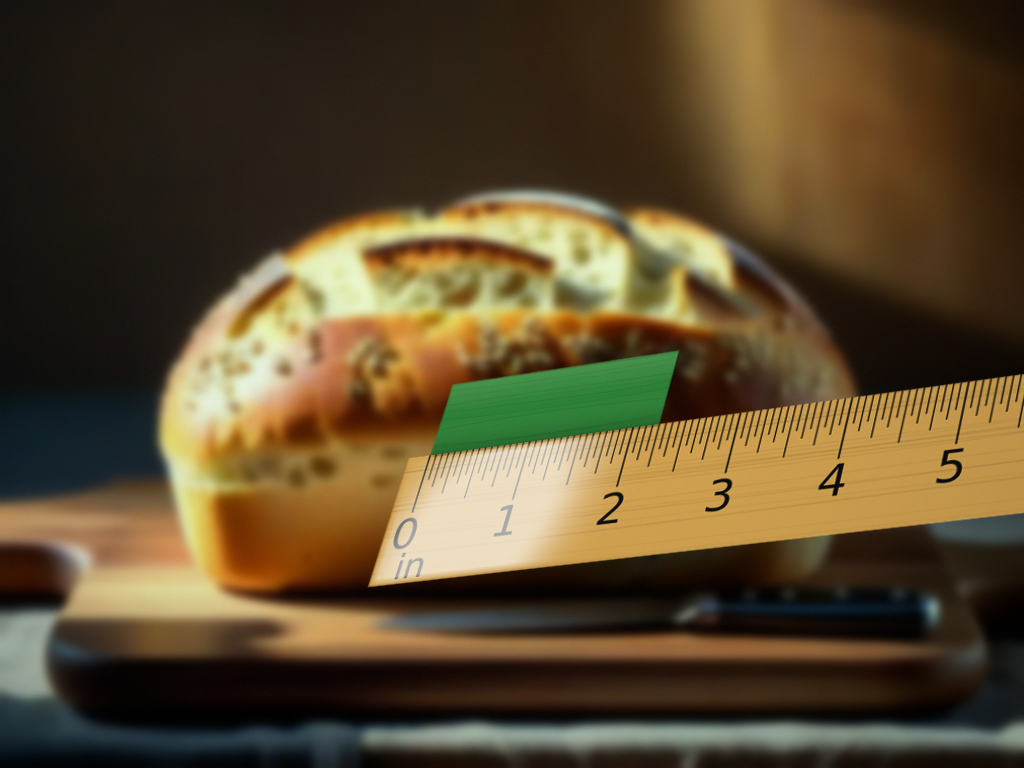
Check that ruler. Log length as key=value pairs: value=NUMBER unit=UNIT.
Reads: value=2.25 unit=in
